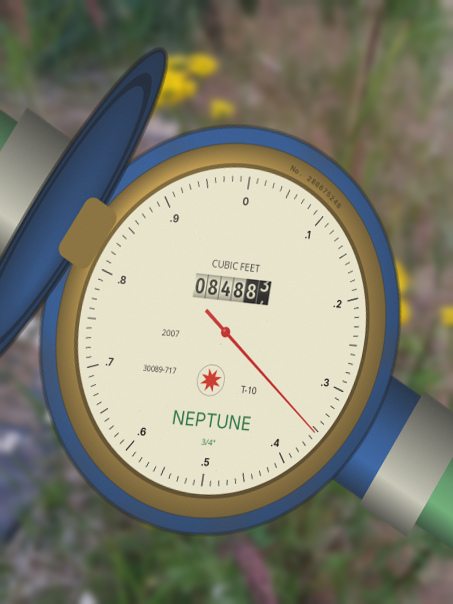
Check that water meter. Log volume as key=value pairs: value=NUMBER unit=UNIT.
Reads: value=84883.35 unit=ft³
